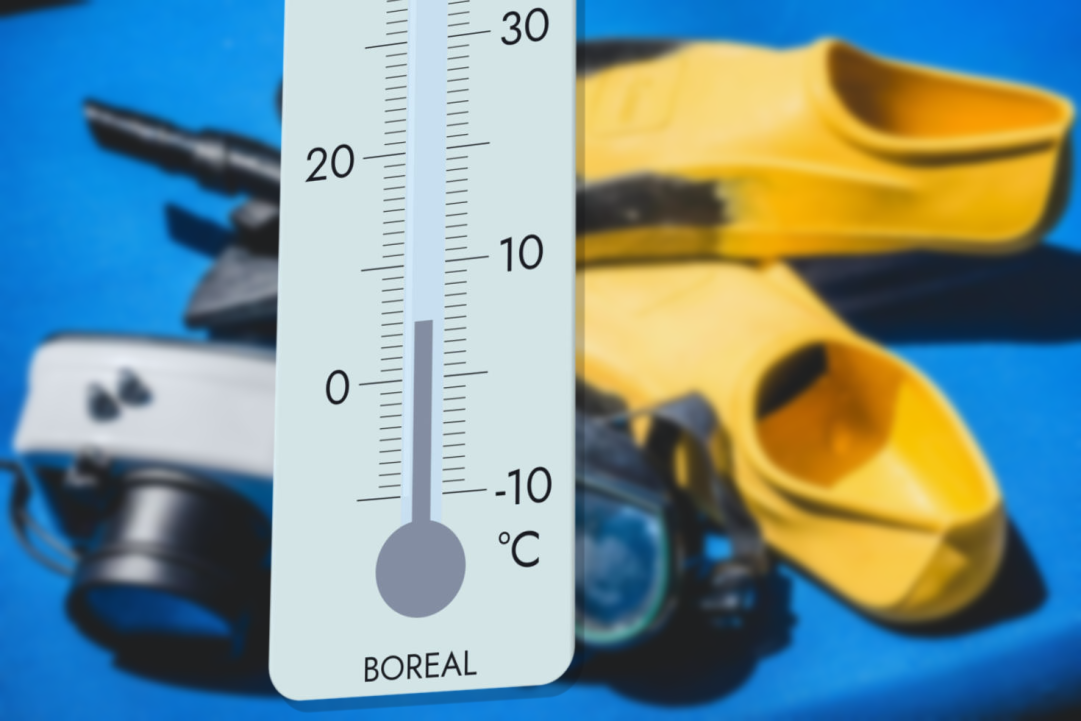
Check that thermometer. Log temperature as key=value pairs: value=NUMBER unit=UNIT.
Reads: value=5 unit=°C
